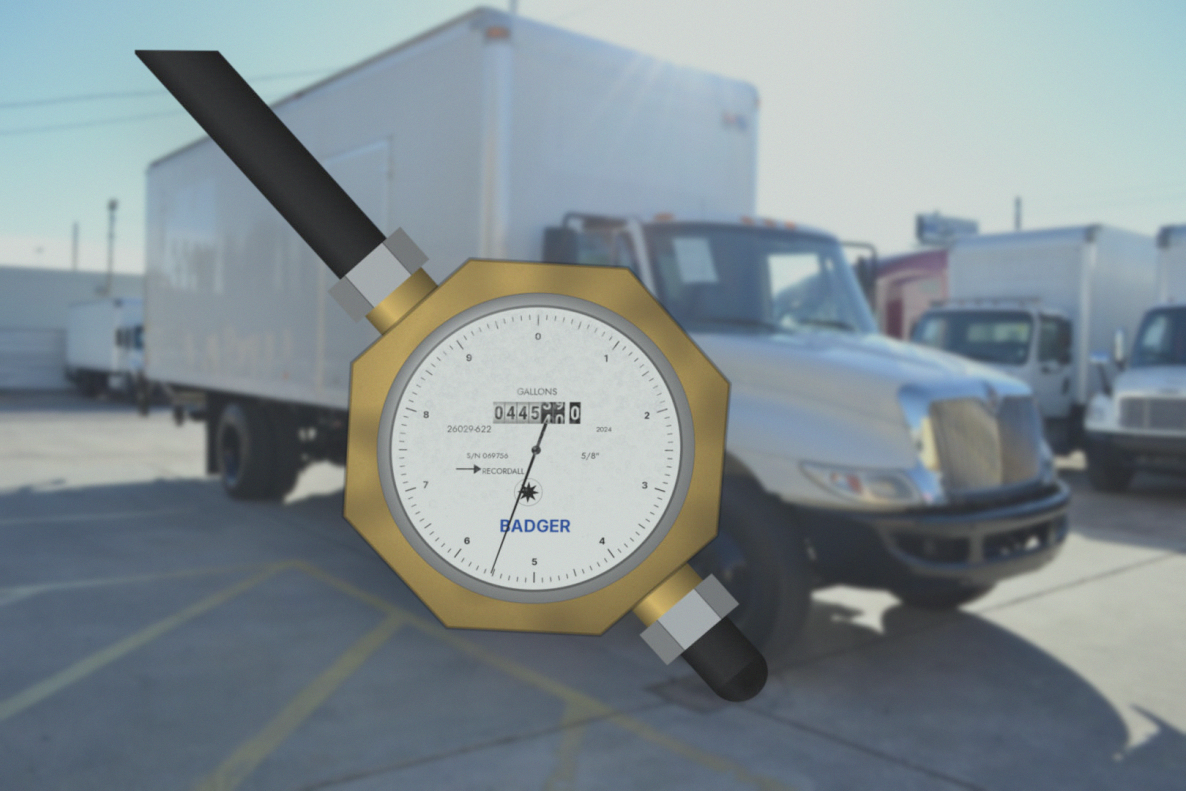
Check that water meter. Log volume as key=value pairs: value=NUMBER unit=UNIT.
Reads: value=445395.5 unit=gal
